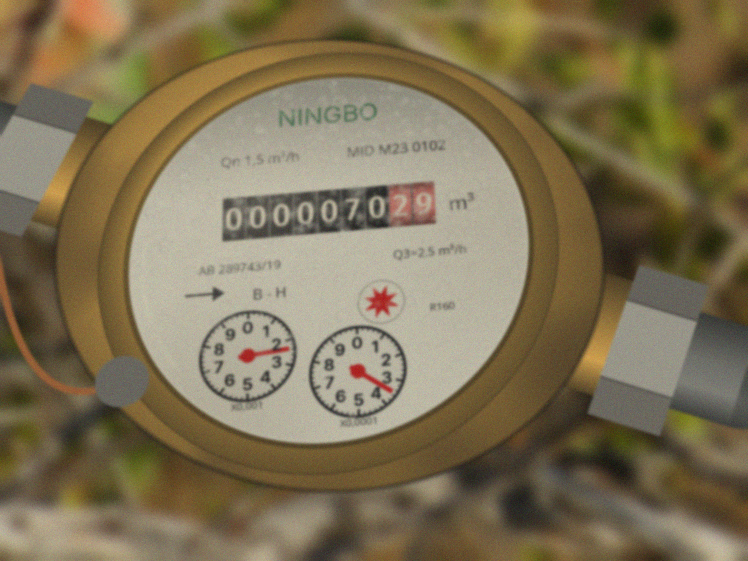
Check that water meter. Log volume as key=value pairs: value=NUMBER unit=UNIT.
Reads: value=70.2923 unit=m³
